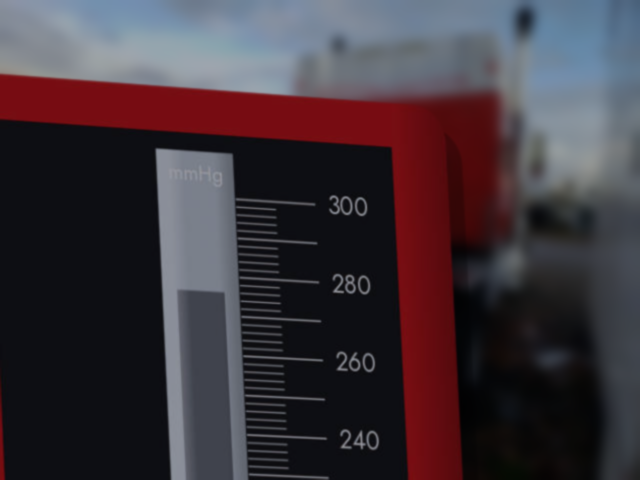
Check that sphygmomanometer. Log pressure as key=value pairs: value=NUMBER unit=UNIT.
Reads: value=276 unit=mmHg
